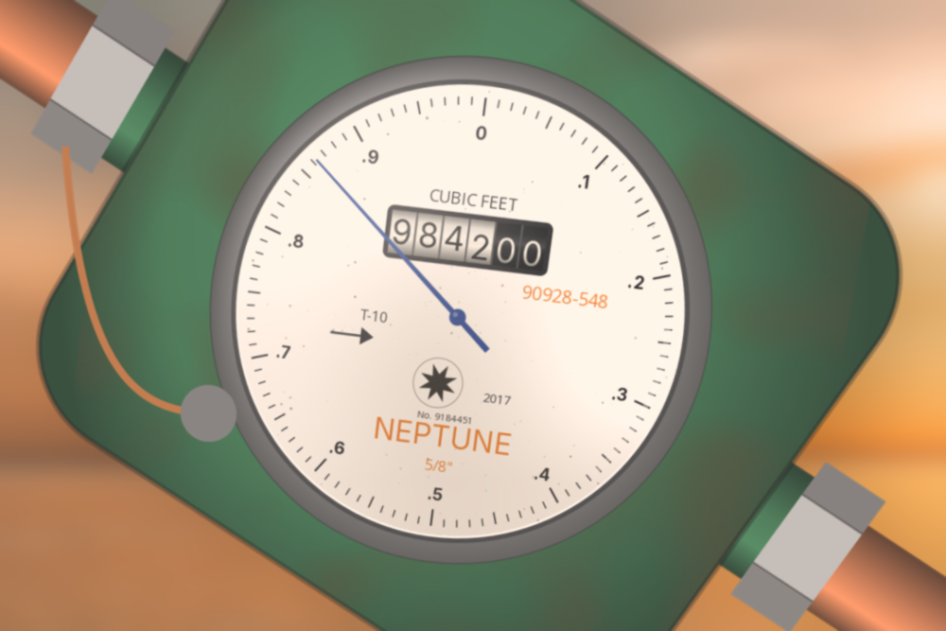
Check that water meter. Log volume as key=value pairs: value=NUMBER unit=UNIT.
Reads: value=984199.86 unit=ft³
